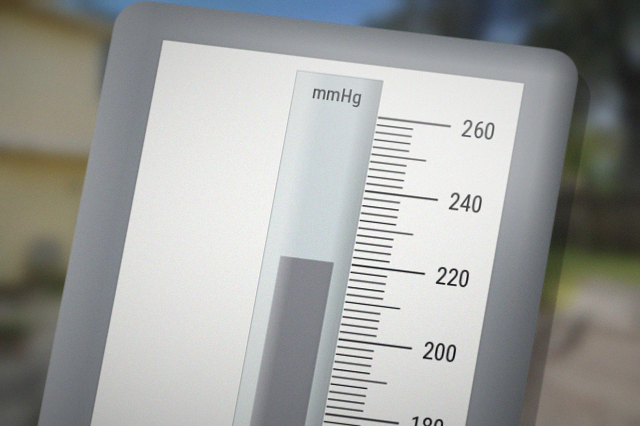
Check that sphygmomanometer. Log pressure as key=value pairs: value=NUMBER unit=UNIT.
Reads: value=220 unit=mmHg
